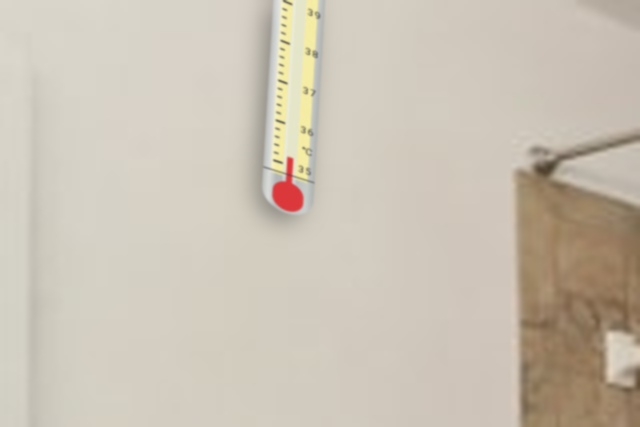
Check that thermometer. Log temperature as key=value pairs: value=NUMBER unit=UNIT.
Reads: value=35.2 unit=°C
